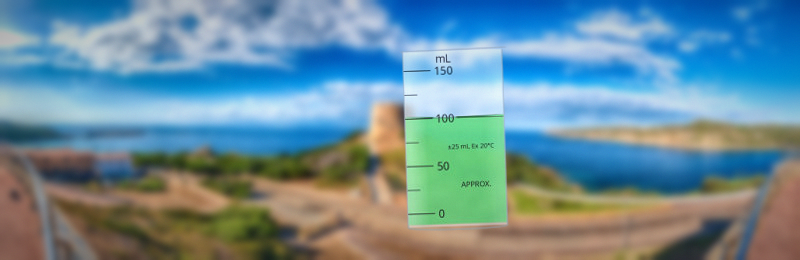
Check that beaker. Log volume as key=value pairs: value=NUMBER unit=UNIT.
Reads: value=100 unit=mL
